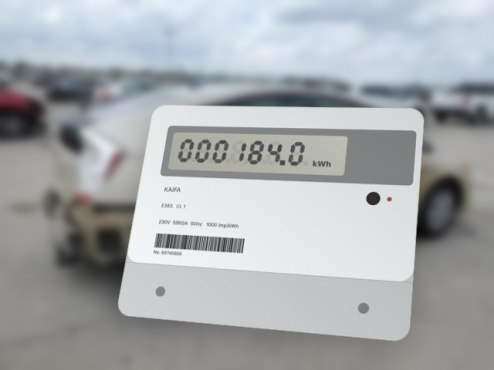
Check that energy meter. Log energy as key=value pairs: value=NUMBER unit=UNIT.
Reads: value=184.0 unit=kWh
